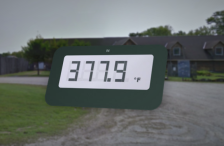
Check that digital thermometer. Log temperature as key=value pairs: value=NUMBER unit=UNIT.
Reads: value=377.9 unit=°F
